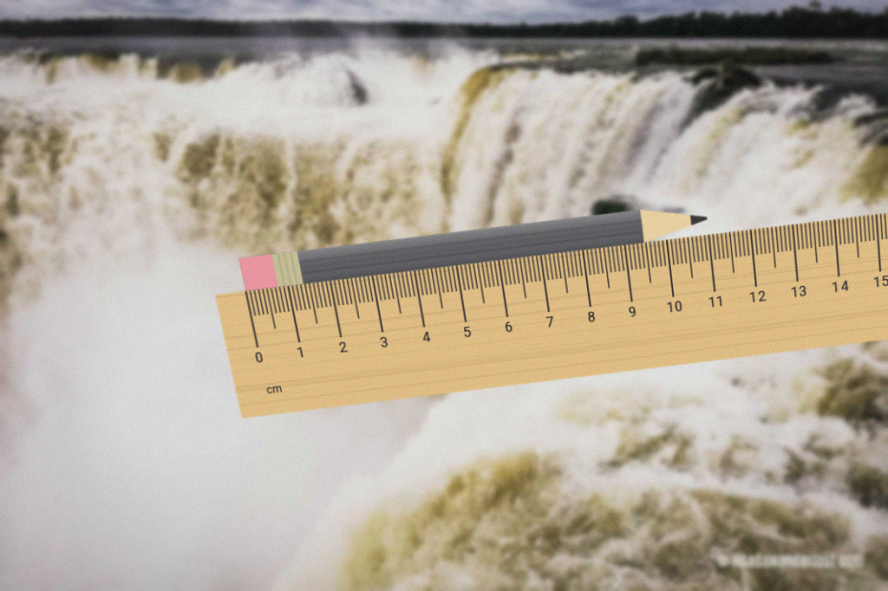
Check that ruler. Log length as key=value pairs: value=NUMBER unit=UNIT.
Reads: value=11 unit=cm
